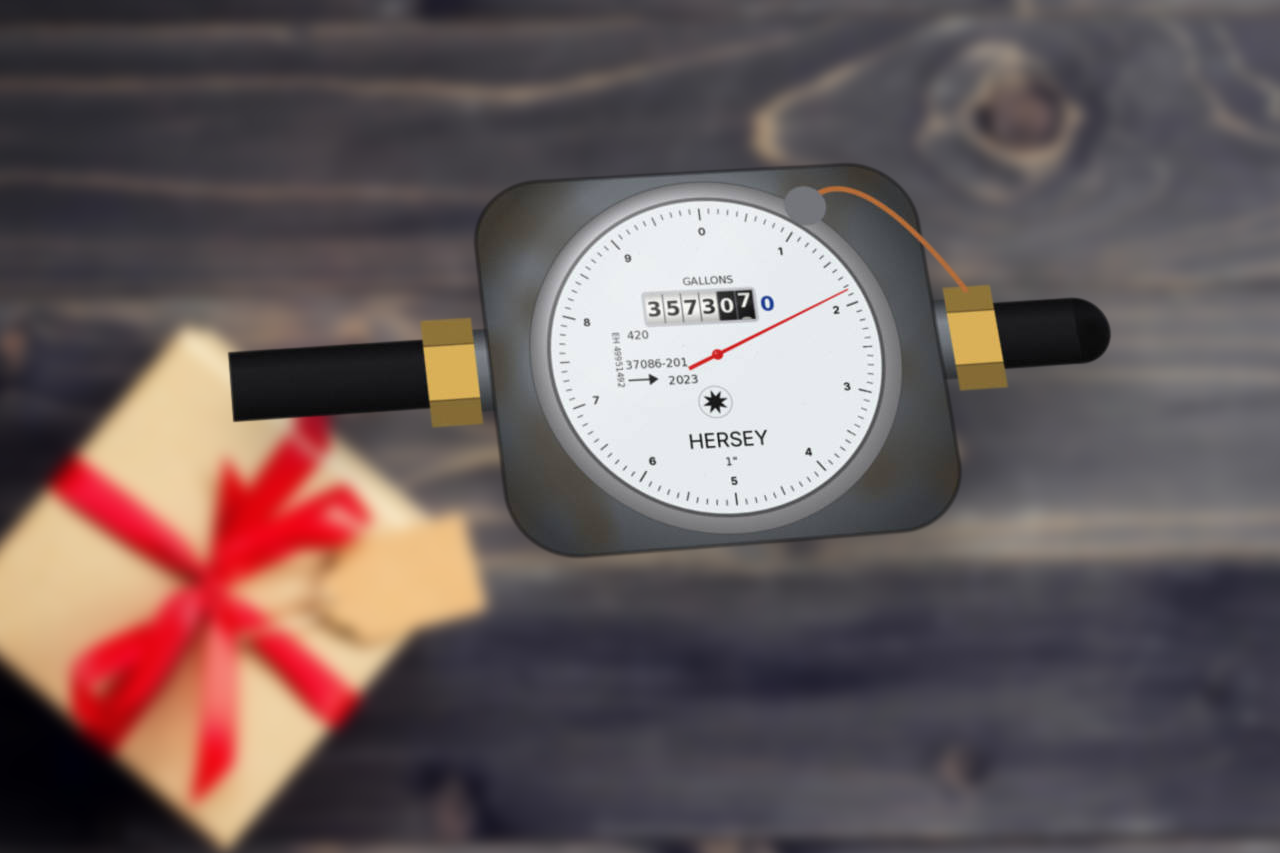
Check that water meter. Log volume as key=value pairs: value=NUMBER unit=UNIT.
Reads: value=3573071.8 unit=gal
